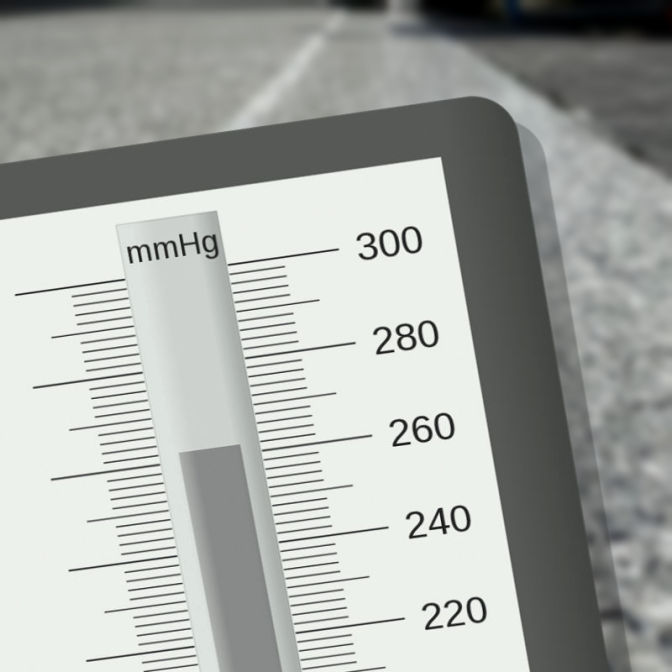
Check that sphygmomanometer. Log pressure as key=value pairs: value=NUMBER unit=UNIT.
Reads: value=262 unit=mmHg
